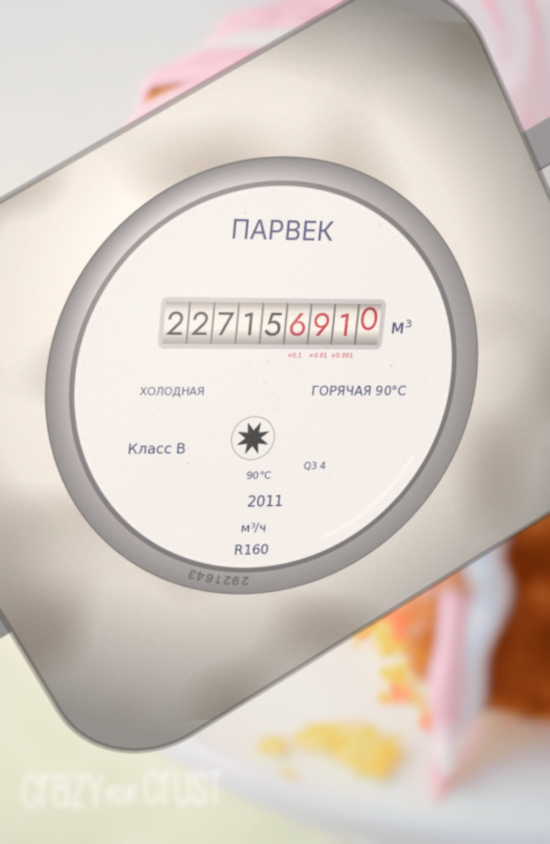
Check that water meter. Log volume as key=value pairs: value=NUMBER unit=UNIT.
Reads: value=22715.6910 unit=m³
